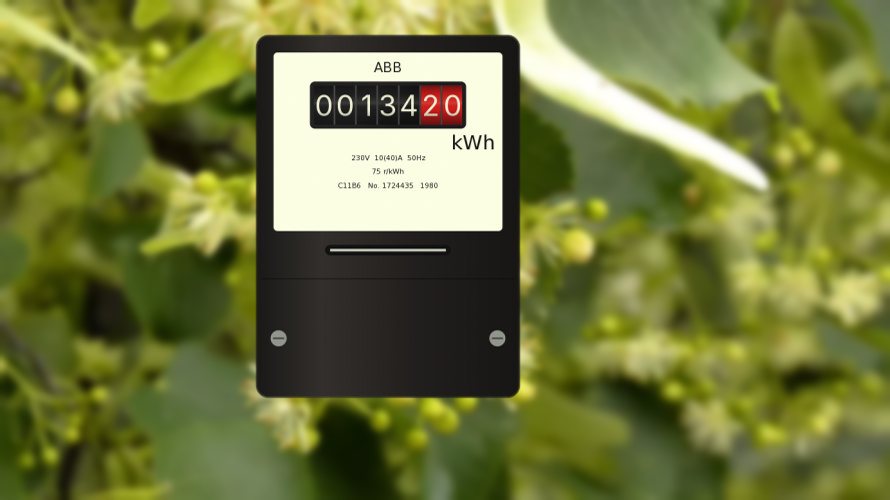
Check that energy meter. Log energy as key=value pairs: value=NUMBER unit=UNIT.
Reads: value=134.20 unit=kWh
